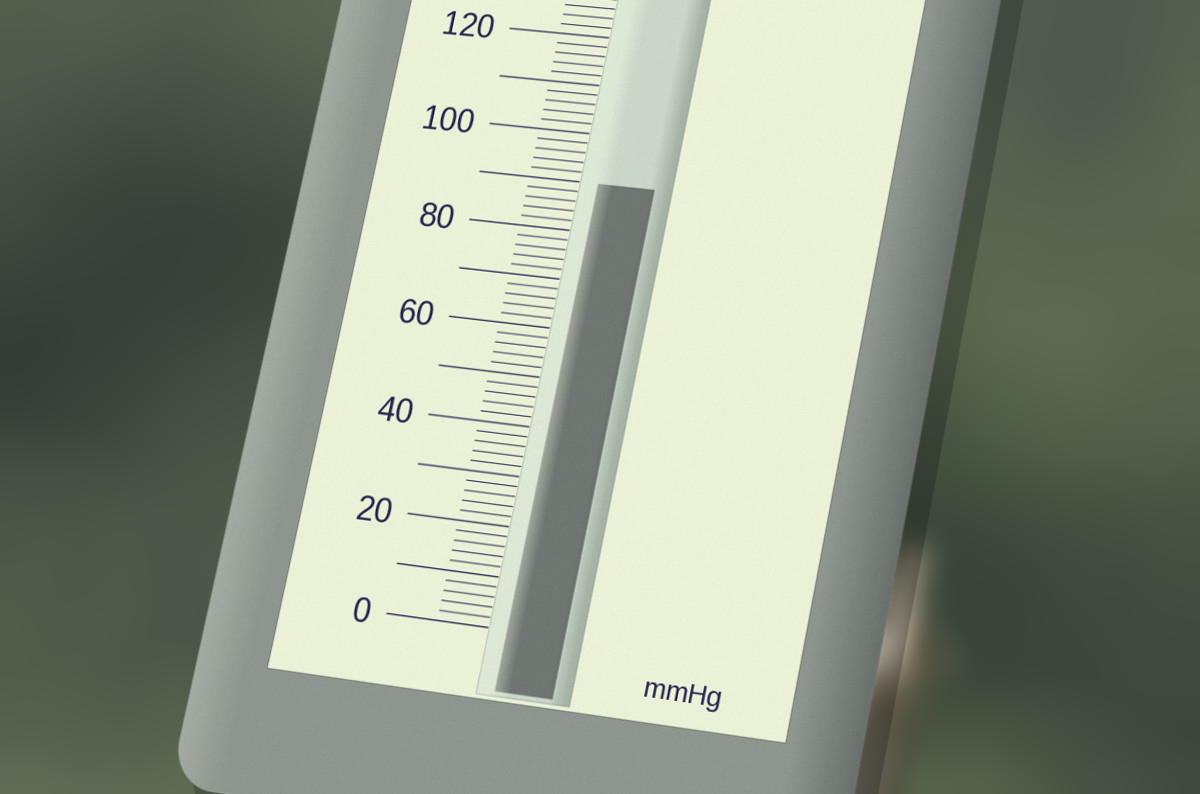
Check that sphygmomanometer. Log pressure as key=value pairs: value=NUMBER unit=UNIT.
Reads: value=90 unit=mmHg
